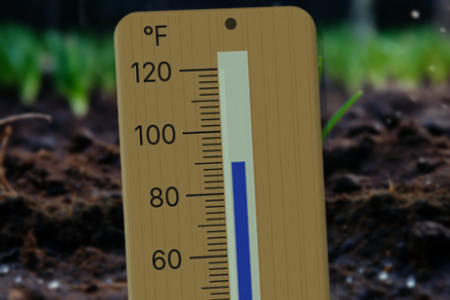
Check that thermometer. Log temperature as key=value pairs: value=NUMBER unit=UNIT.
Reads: value=90 unit=°F
